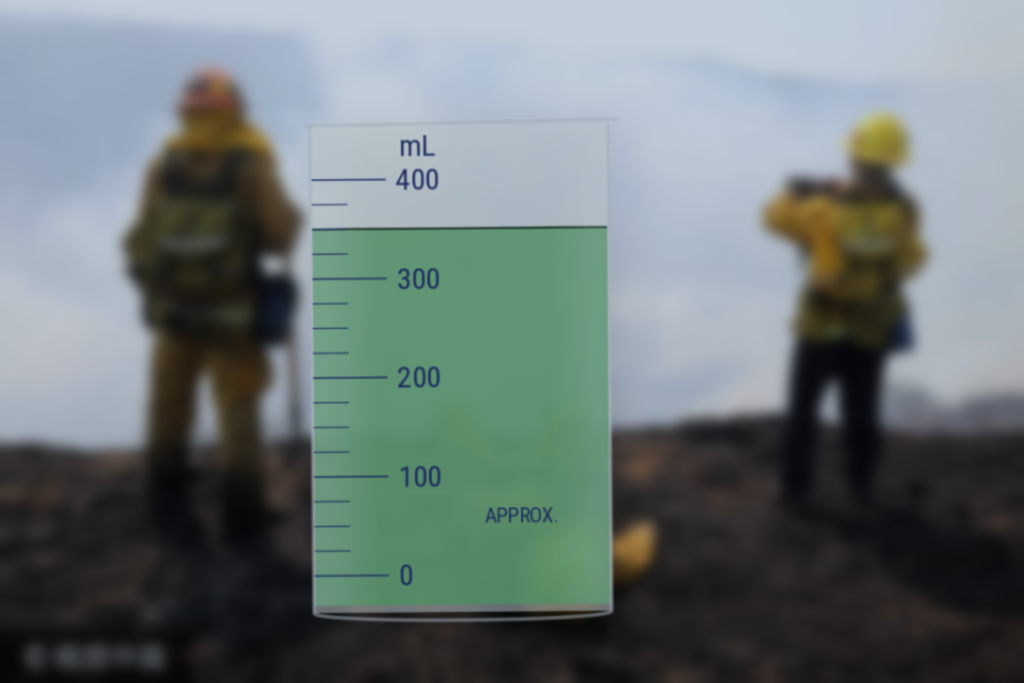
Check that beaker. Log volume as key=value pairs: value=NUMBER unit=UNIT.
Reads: value=350 unit=mL
